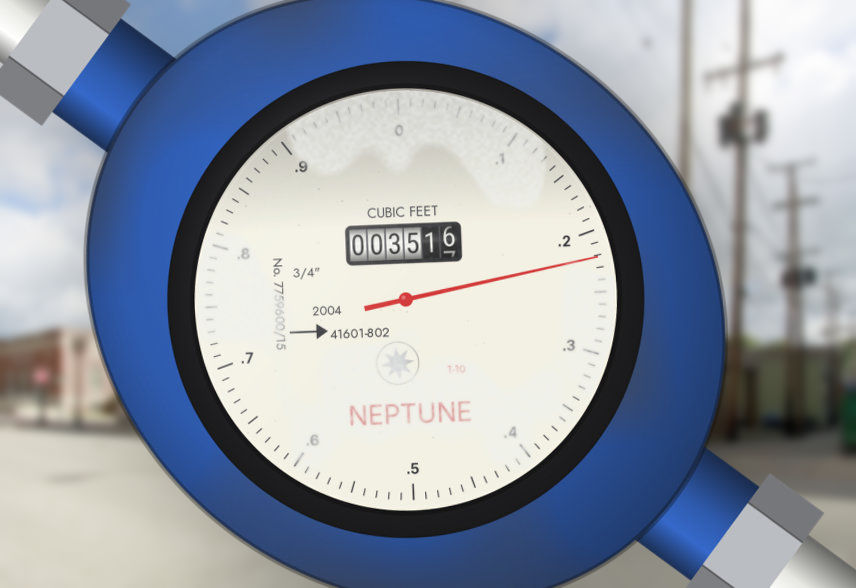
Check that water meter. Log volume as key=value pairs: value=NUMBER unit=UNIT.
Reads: value=3516.22 unit=ft³
